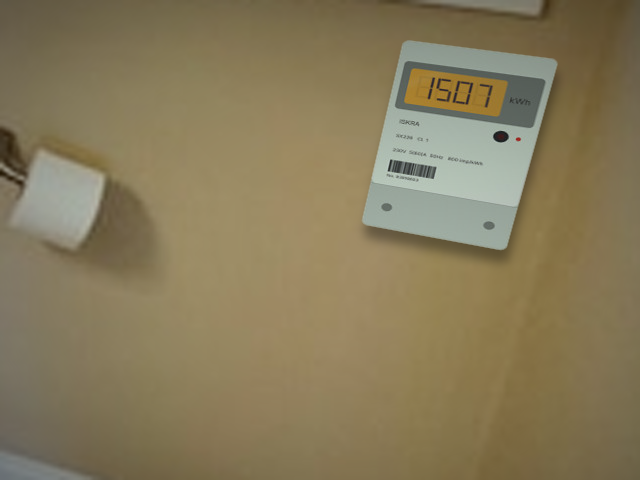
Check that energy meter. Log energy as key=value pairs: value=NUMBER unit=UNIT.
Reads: value=1507 unit=kWh
